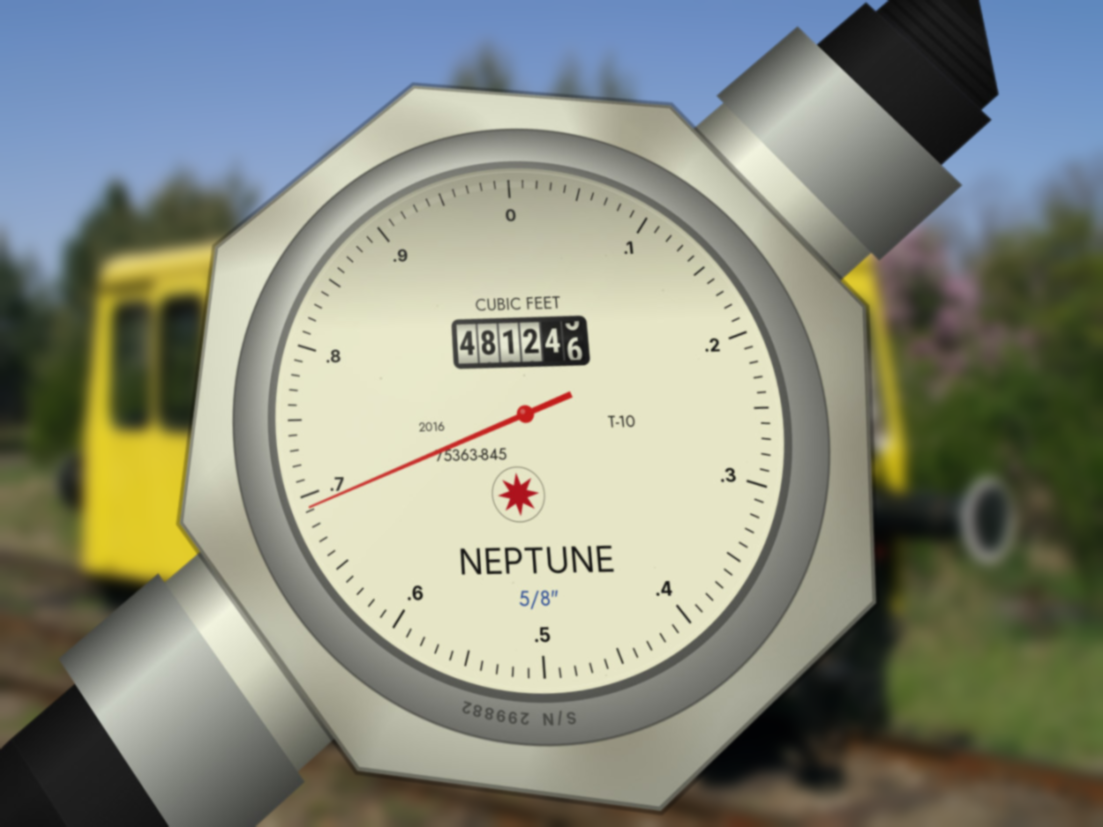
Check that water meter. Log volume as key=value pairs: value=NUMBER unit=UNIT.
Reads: value=481245.69 unit=ft³
